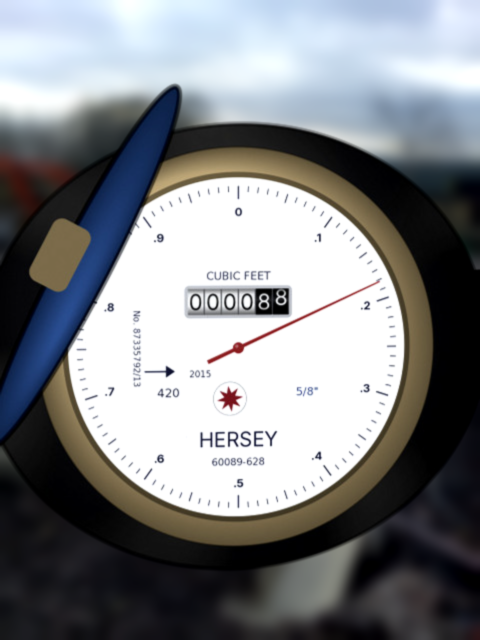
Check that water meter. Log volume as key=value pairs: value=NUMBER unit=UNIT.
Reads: value=88.18 unit=ft³
